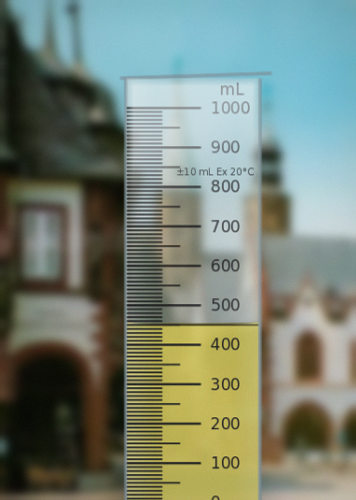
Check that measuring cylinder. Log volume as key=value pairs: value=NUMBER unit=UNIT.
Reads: value=450 unit=mL
